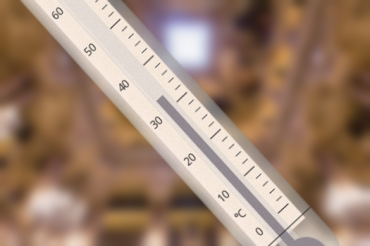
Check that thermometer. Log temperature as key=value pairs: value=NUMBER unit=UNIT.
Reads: value=33 unit=°C
